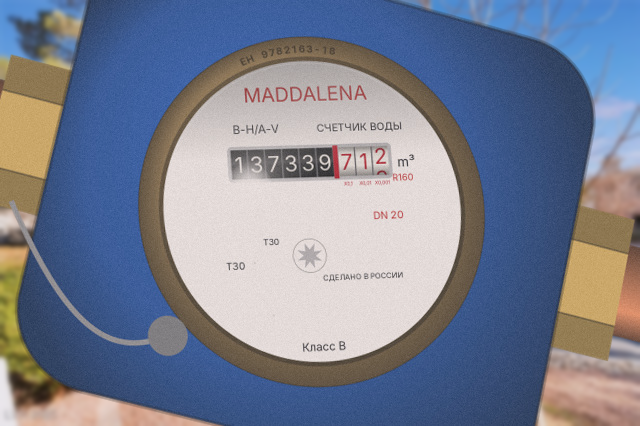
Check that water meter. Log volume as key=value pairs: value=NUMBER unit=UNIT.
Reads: value=137339.712 unit=m³
